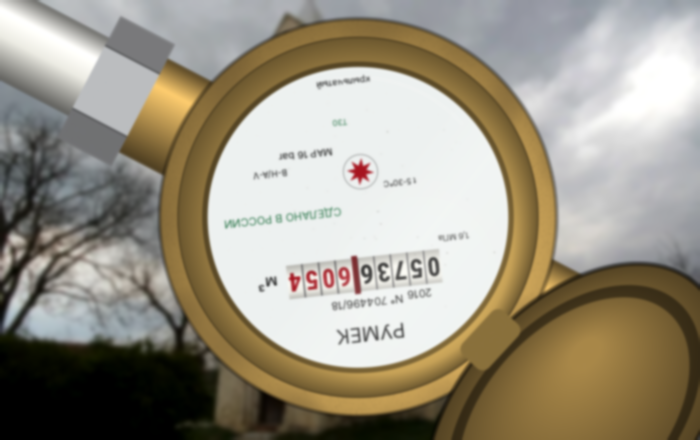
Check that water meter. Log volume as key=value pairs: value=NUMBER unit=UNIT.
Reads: value=5736.6054 unit=m³
